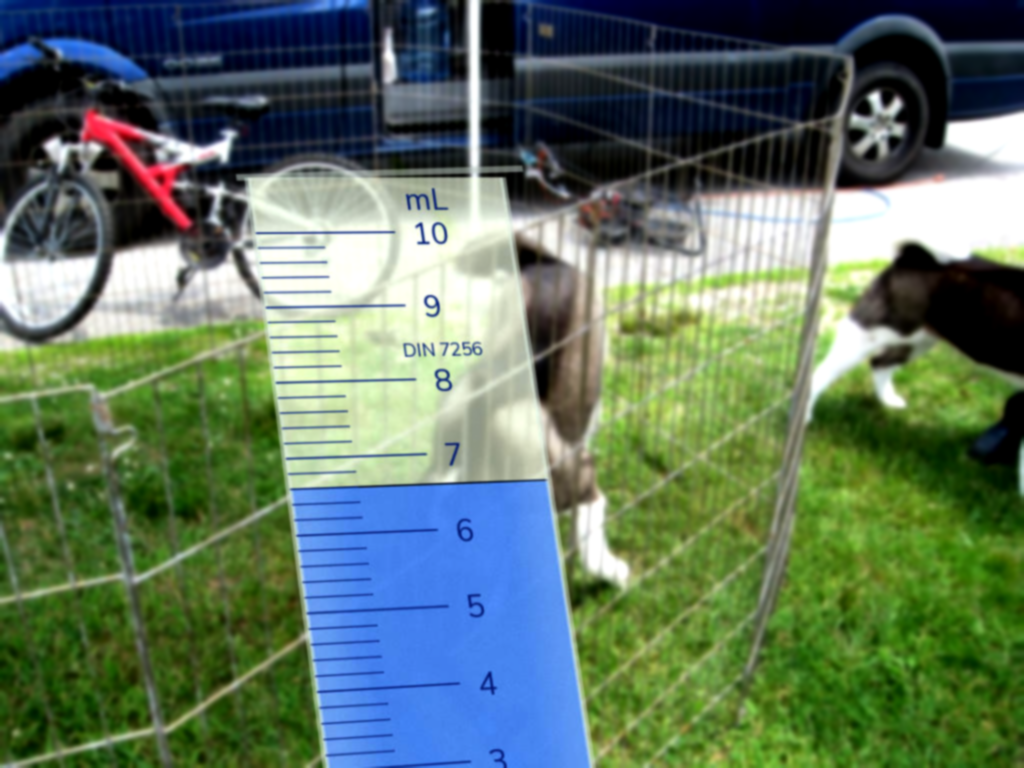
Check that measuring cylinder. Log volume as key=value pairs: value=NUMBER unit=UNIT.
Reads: value=6.6 unit=mL
